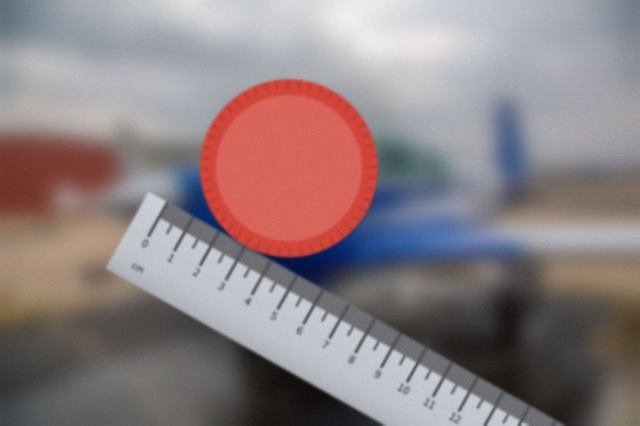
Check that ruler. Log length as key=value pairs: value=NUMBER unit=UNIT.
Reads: value=6 unit=cm
